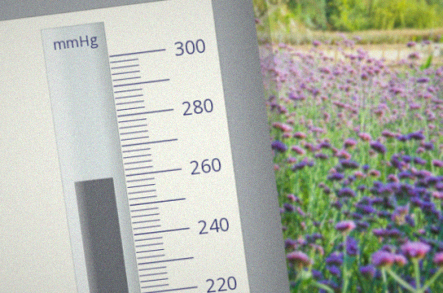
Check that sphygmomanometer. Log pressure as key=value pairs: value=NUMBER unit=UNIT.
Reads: value=260 unit=mmHg
